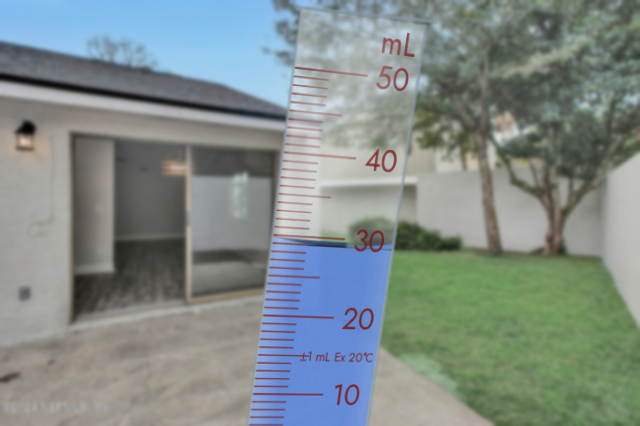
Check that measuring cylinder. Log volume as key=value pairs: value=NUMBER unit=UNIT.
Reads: value=29 unit=mL
